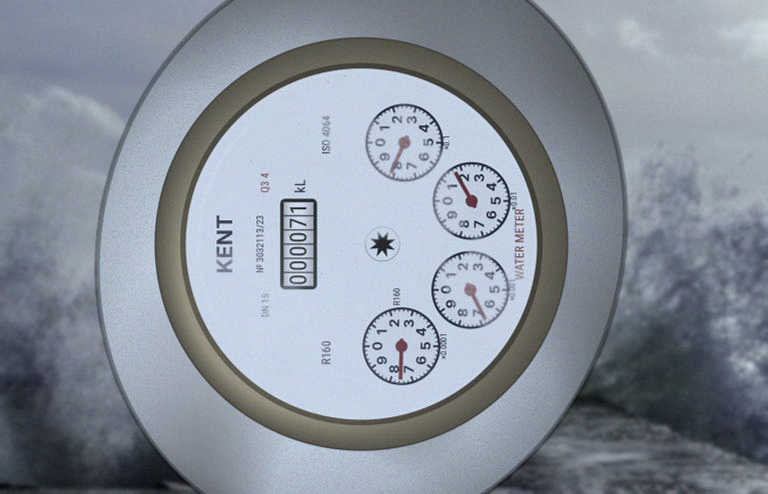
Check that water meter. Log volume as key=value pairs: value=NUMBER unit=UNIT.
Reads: value=71.8167 unit=kL
